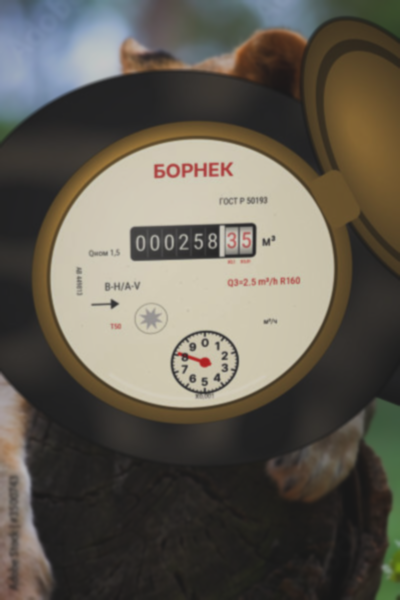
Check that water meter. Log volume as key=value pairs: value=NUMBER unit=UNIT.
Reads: value=258.358 unit=m³
